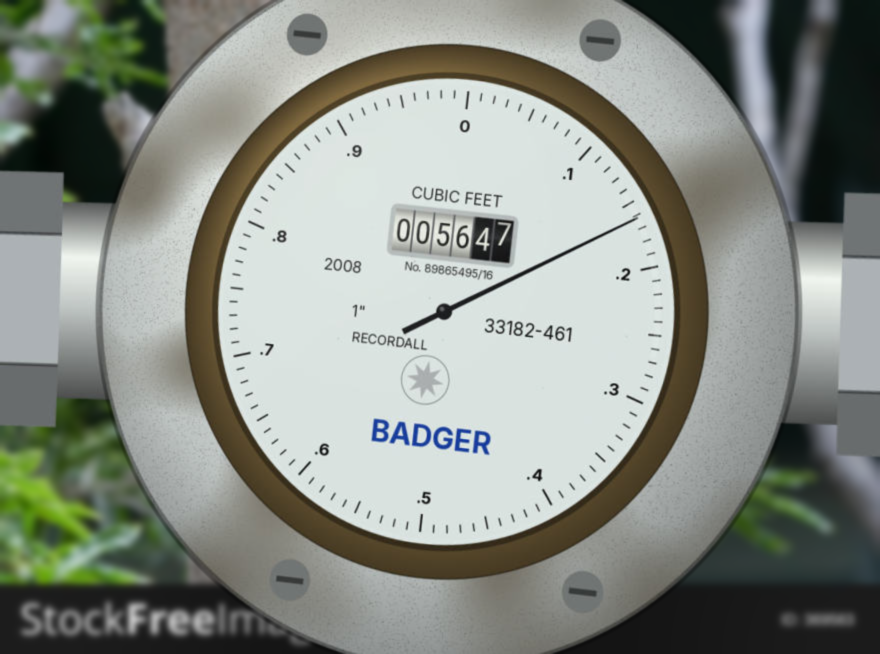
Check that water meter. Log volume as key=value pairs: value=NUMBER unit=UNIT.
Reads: value=5647.16 unit=ft³
